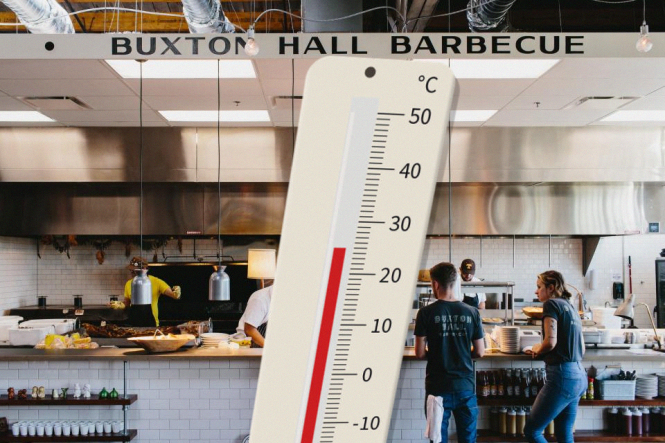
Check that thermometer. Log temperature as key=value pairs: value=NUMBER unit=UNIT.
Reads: value=25 unit=°C
